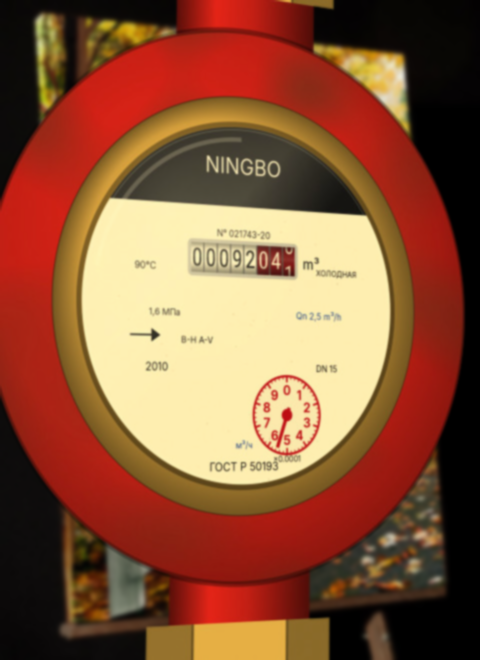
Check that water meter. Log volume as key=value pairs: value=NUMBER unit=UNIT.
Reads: value=92.0405 unit=m³
